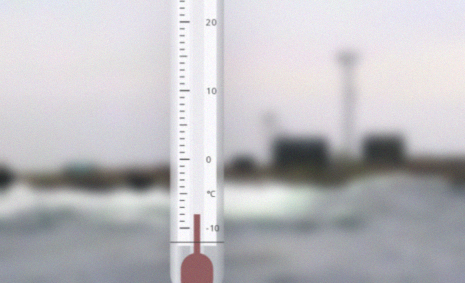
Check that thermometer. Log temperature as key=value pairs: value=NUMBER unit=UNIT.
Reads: value=-8 unit=°C
